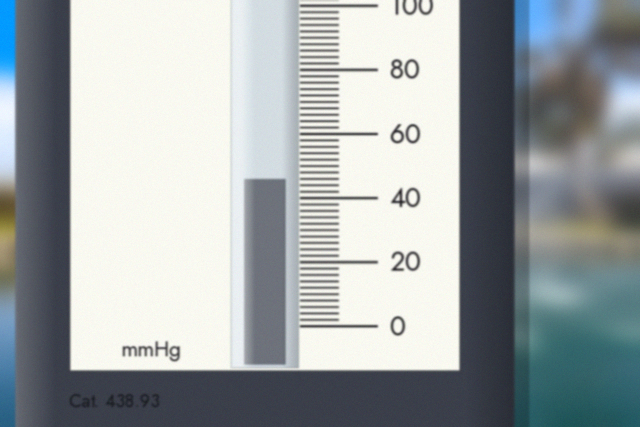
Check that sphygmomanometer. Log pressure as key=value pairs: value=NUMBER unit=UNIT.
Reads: value=46 unit=mmHg
